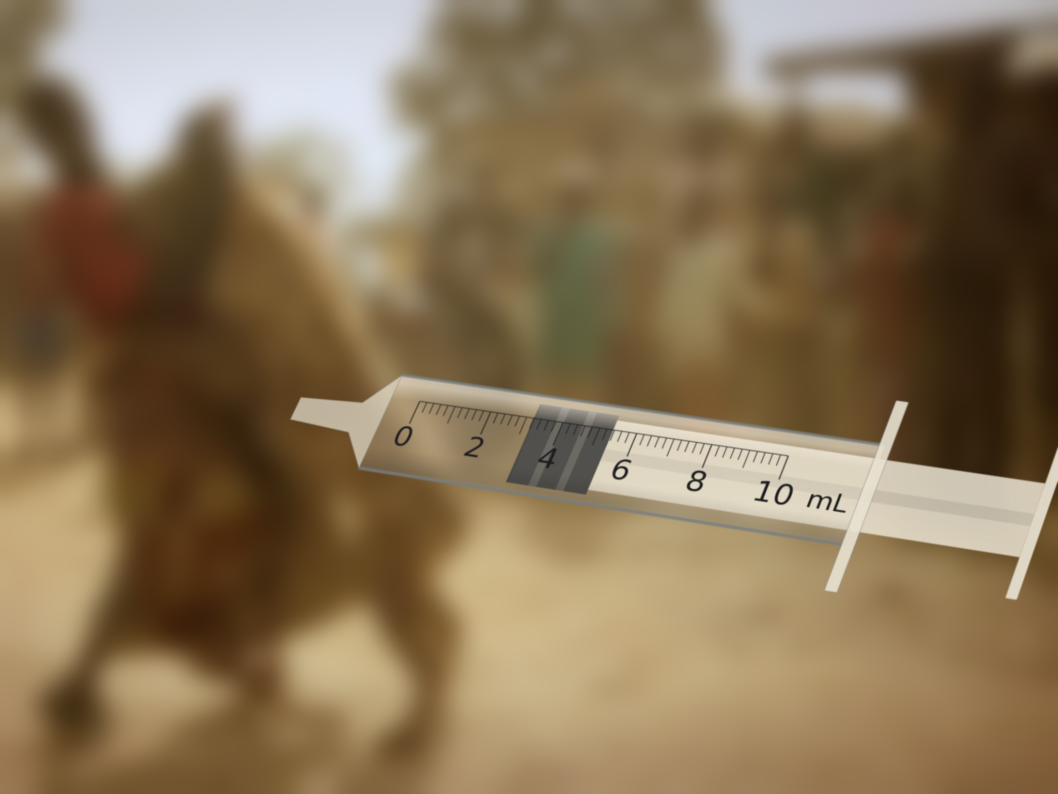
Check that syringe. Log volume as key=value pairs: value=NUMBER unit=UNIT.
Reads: value=3.2 unit=mL
